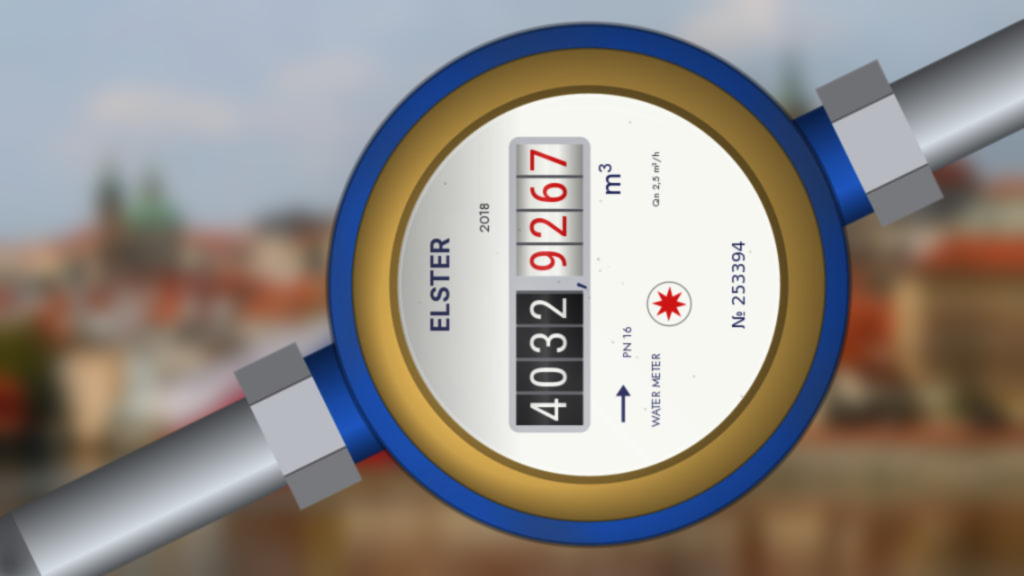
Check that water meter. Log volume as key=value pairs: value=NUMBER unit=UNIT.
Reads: value=4032.9267 unit=m³
